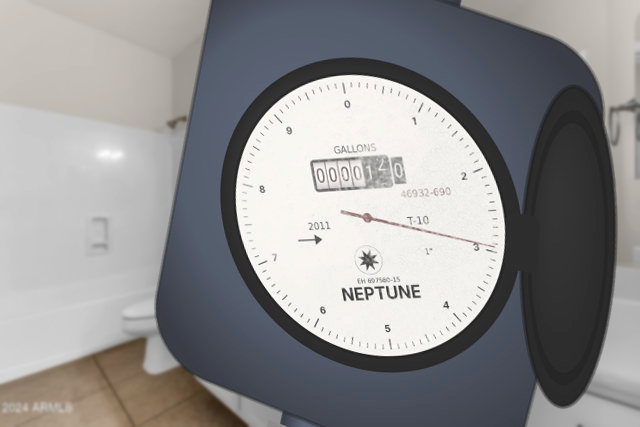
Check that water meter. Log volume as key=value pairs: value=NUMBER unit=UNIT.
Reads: value=122.9 unit=gal
